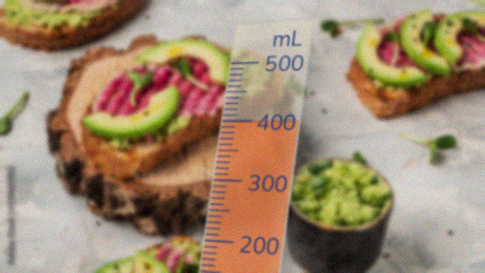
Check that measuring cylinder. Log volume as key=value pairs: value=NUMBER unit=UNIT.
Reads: value=400 unit=mL
